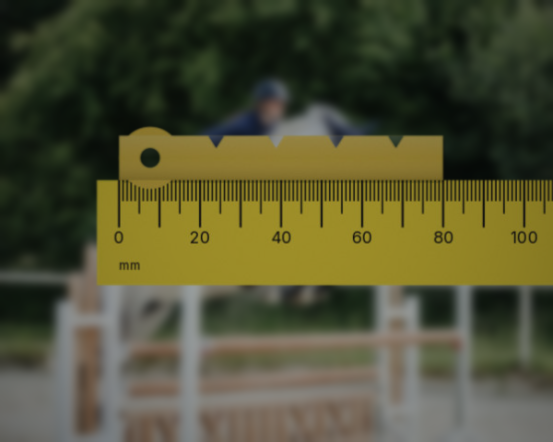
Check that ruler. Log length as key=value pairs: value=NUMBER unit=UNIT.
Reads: value=80 unit=mm
